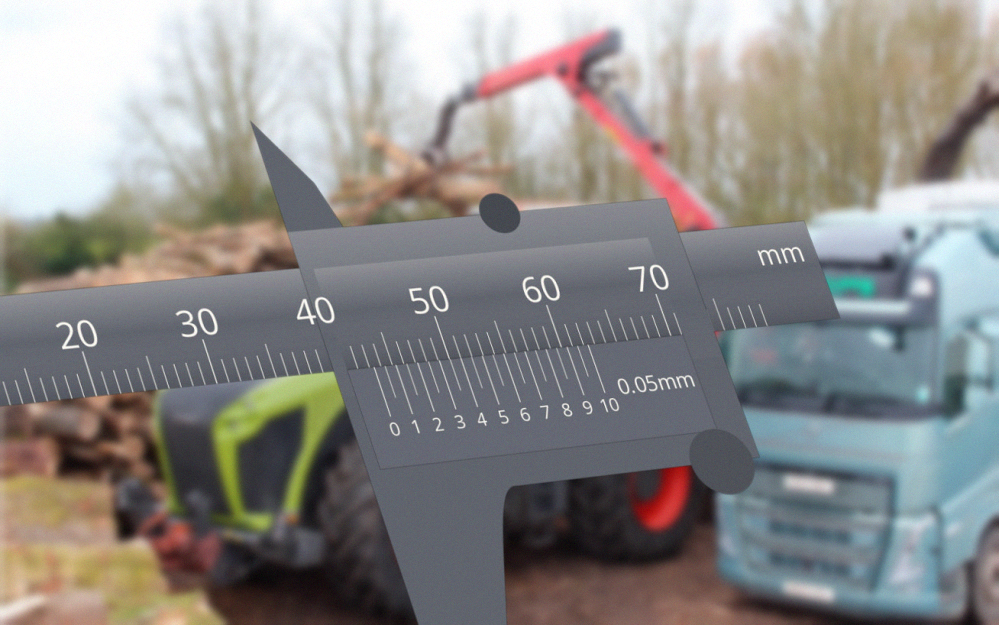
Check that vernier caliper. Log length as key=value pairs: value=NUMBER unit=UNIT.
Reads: value=43.4 unit=mm
